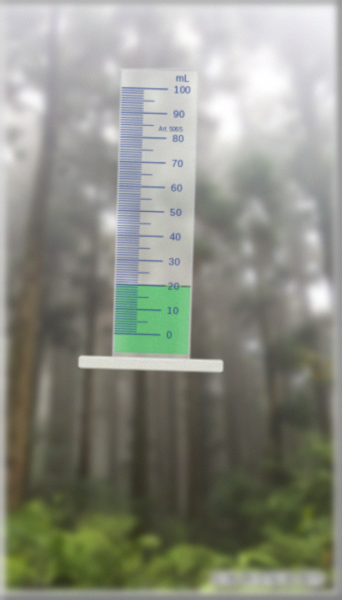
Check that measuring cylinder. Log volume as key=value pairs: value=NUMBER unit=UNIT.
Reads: value=20 unit=mL
